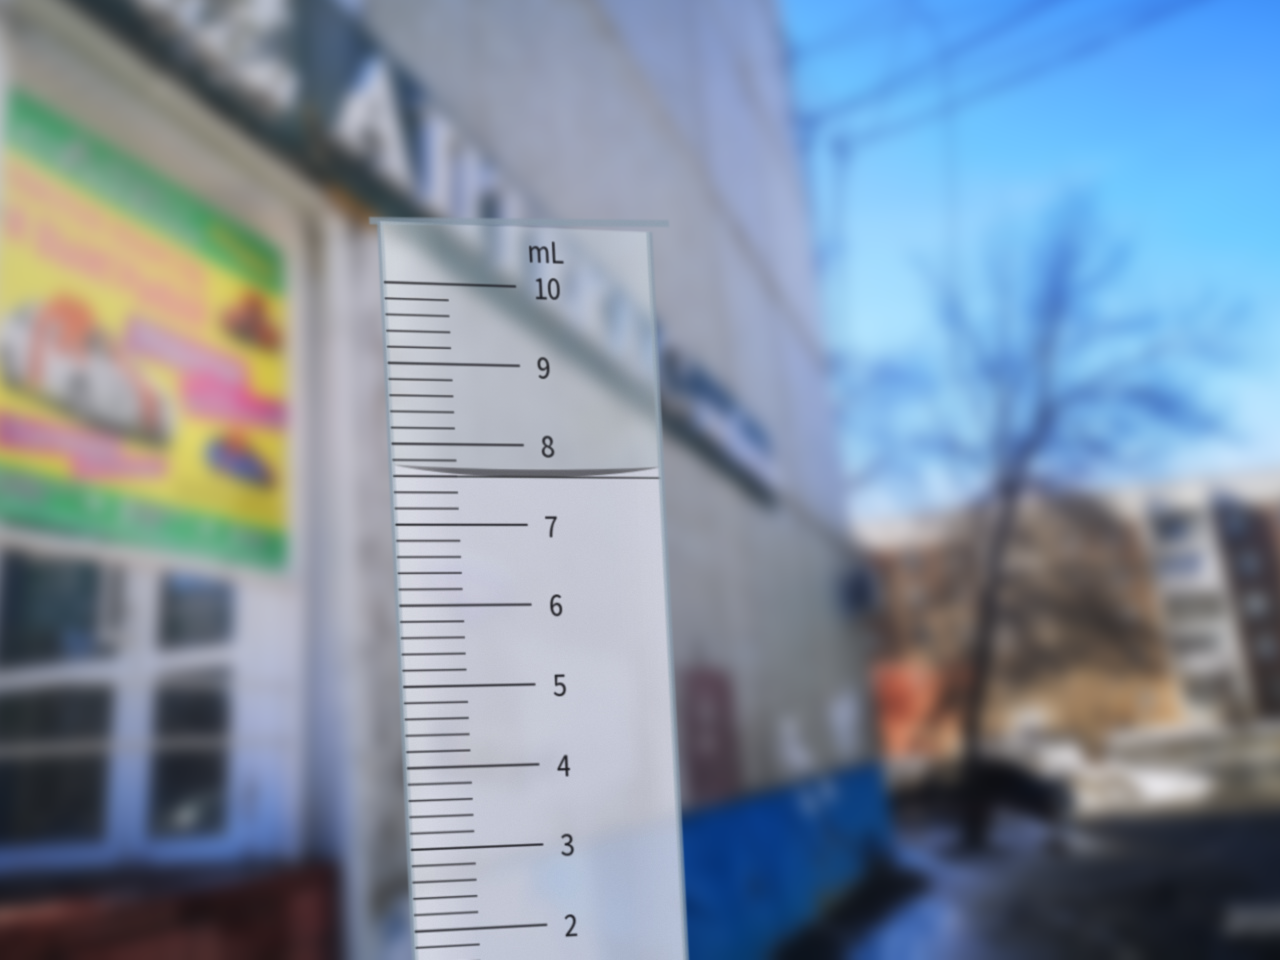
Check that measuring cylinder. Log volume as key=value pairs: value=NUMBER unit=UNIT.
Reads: value=7.6 unit=mL
